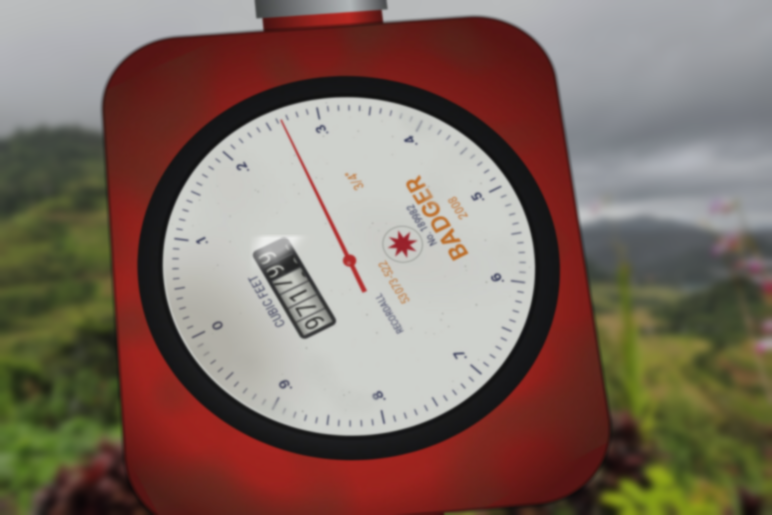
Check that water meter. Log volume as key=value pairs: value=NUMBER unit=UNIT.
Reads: value=971799.26 unit=ft³
